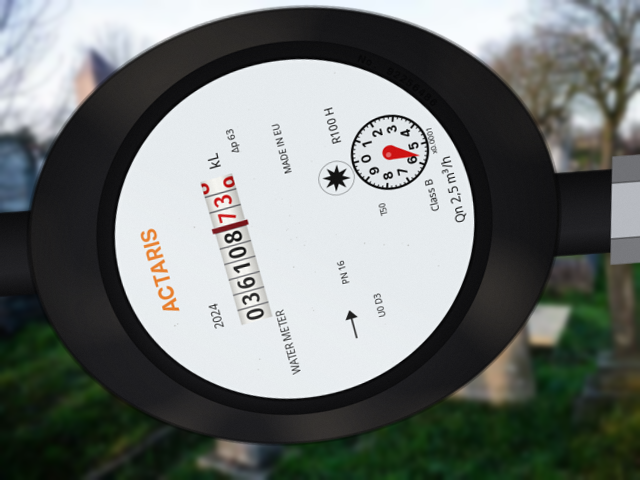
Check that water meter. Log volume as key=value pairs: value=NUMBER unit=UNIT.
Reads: value=36108.7385 unit=kL
